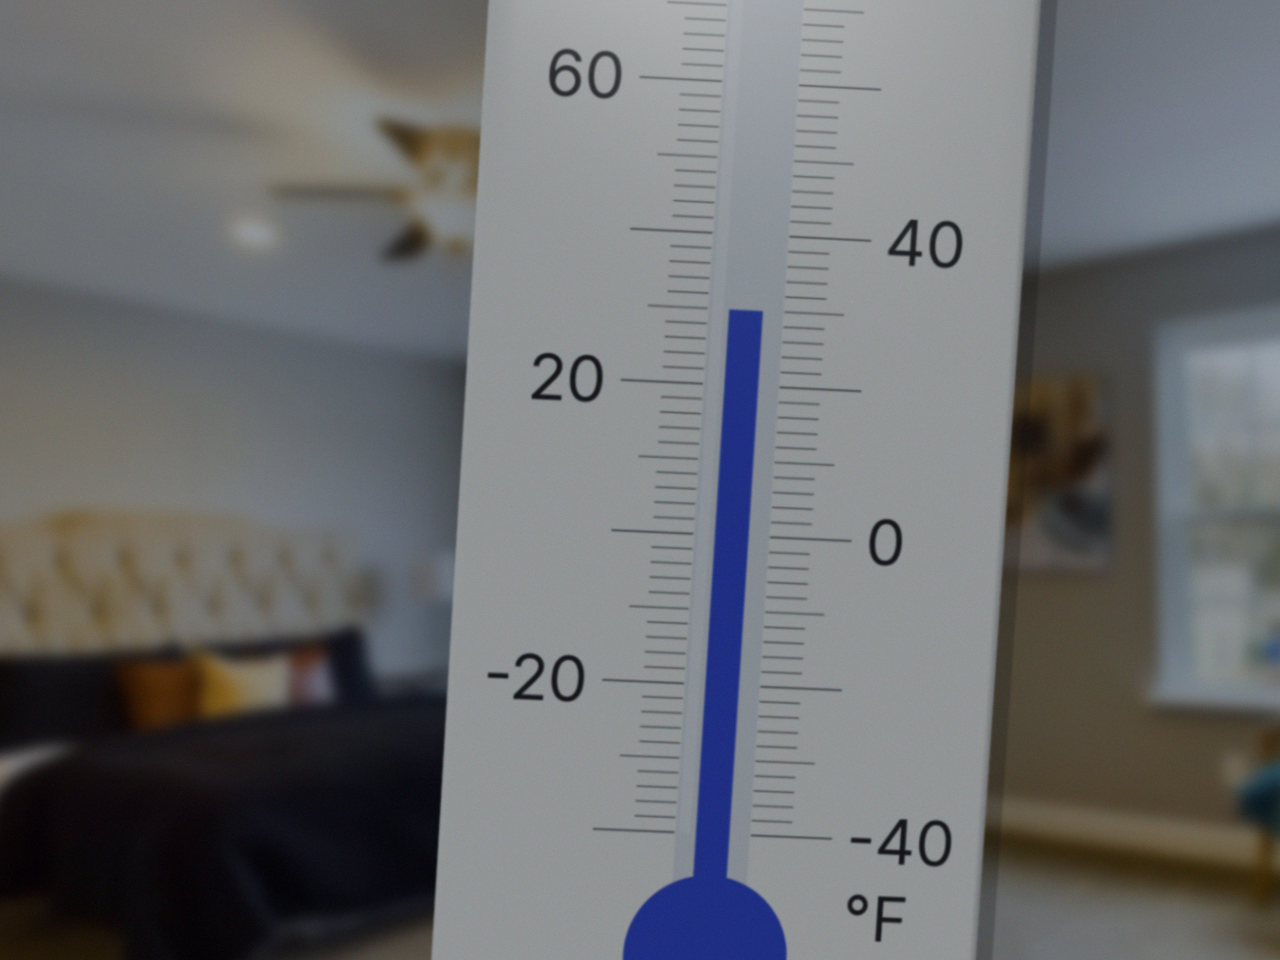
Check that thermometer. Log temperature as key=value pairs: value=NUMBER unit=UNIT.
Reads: value=30 unit=°F
